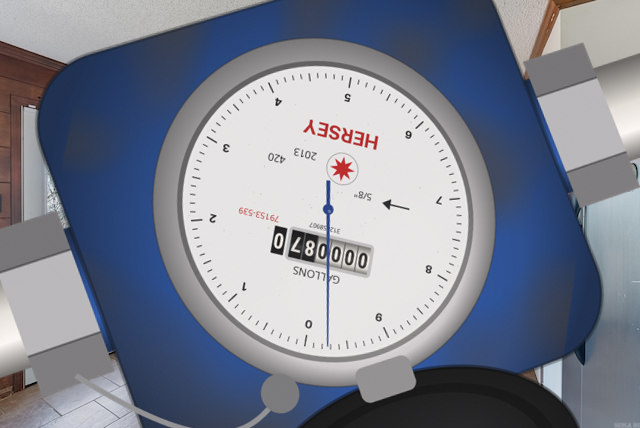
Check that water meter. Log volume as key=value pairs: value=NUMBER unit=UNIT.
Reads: value=869.7 unit=gal
